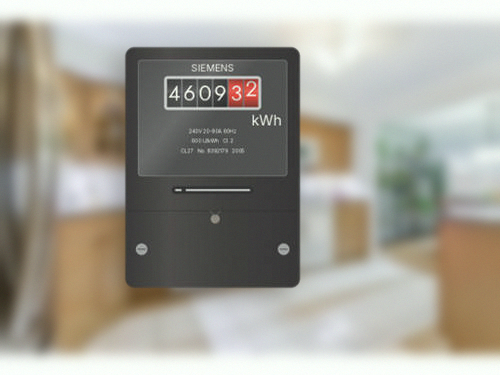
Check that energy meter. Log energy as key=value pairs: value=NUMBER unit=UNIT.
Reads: value=4609.32 unit=kWh
